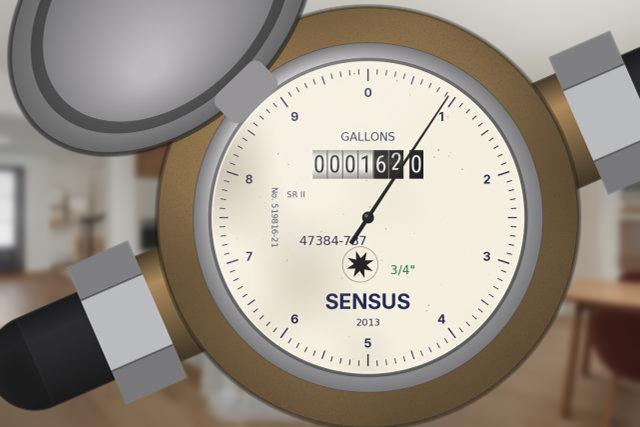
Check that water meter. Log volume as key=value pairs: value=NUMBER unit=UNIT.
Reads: value=1620.9 unit=gal
